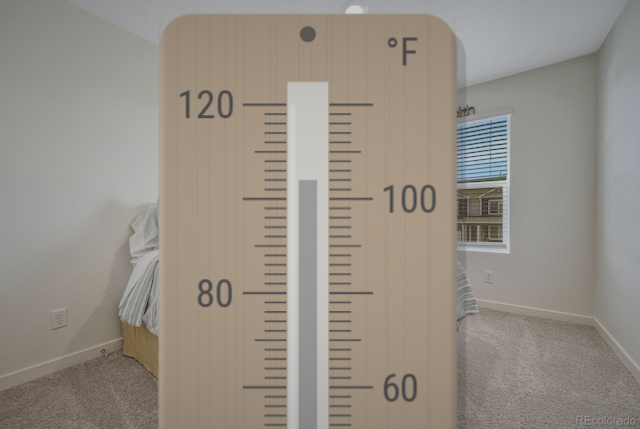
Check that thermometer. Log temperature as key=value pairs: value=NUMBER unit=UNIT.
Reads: value=104 unit=°F
